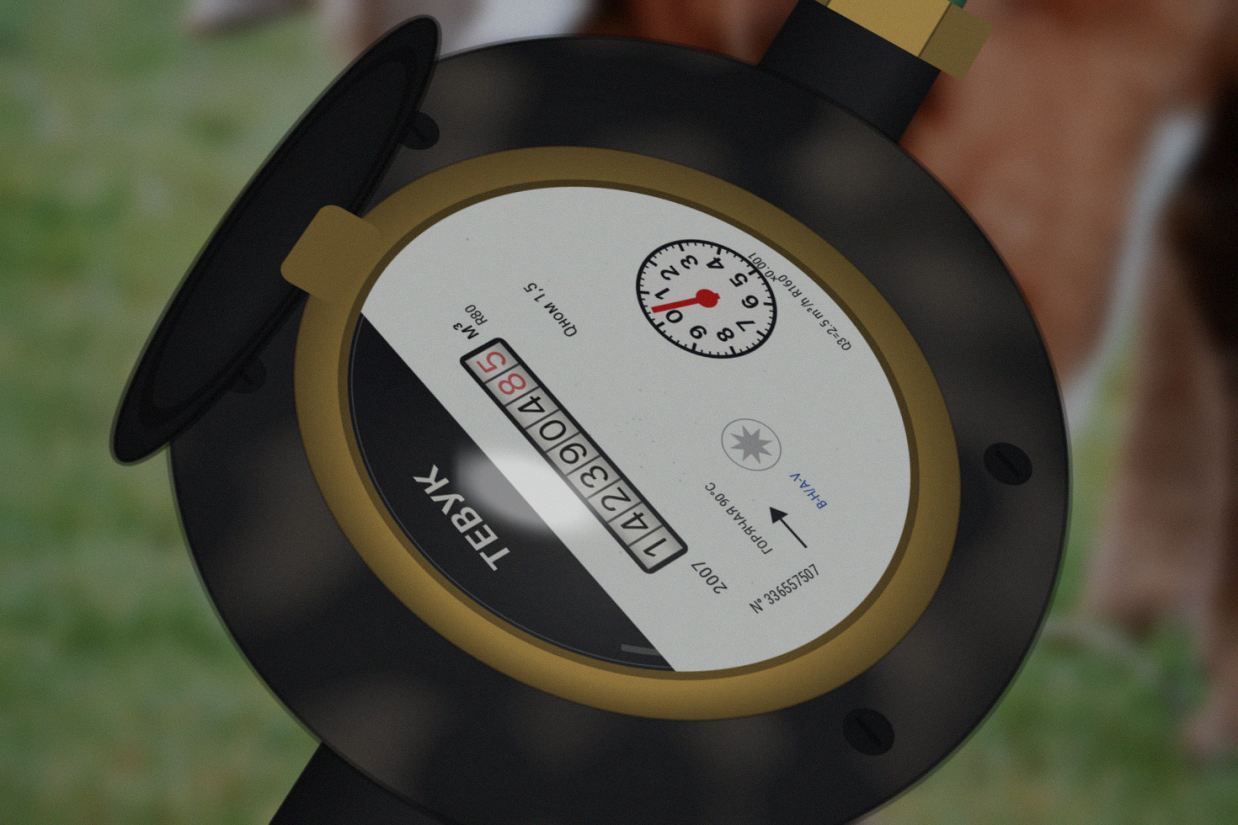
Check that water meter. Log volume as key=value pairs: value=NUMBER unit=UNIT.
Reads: value=1423904.850 unit=m³
